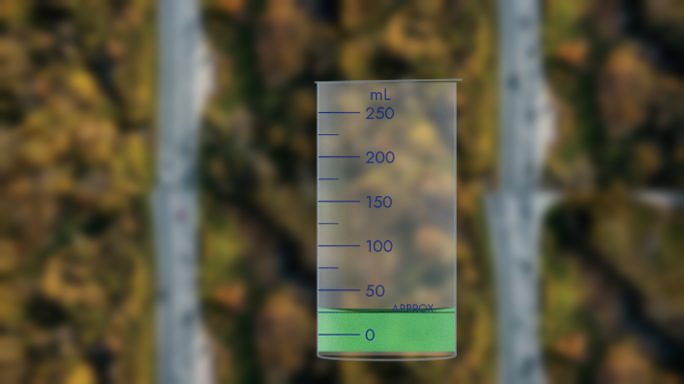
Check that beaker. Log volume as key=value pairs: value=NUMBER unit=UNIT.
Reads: value=25 unit=mL
